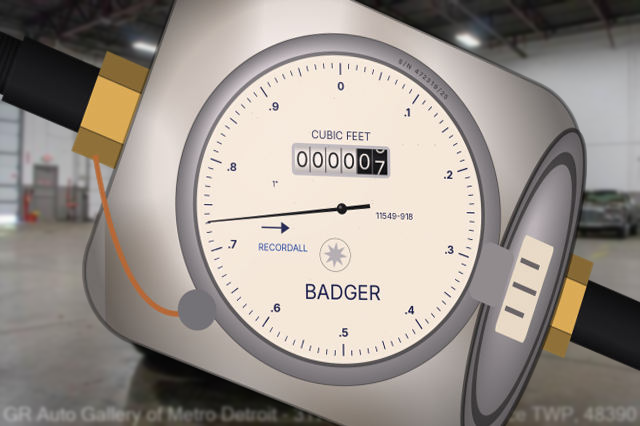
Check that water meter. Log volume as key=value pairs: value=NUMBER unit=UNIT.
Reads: value=6.73 unit=ft³
